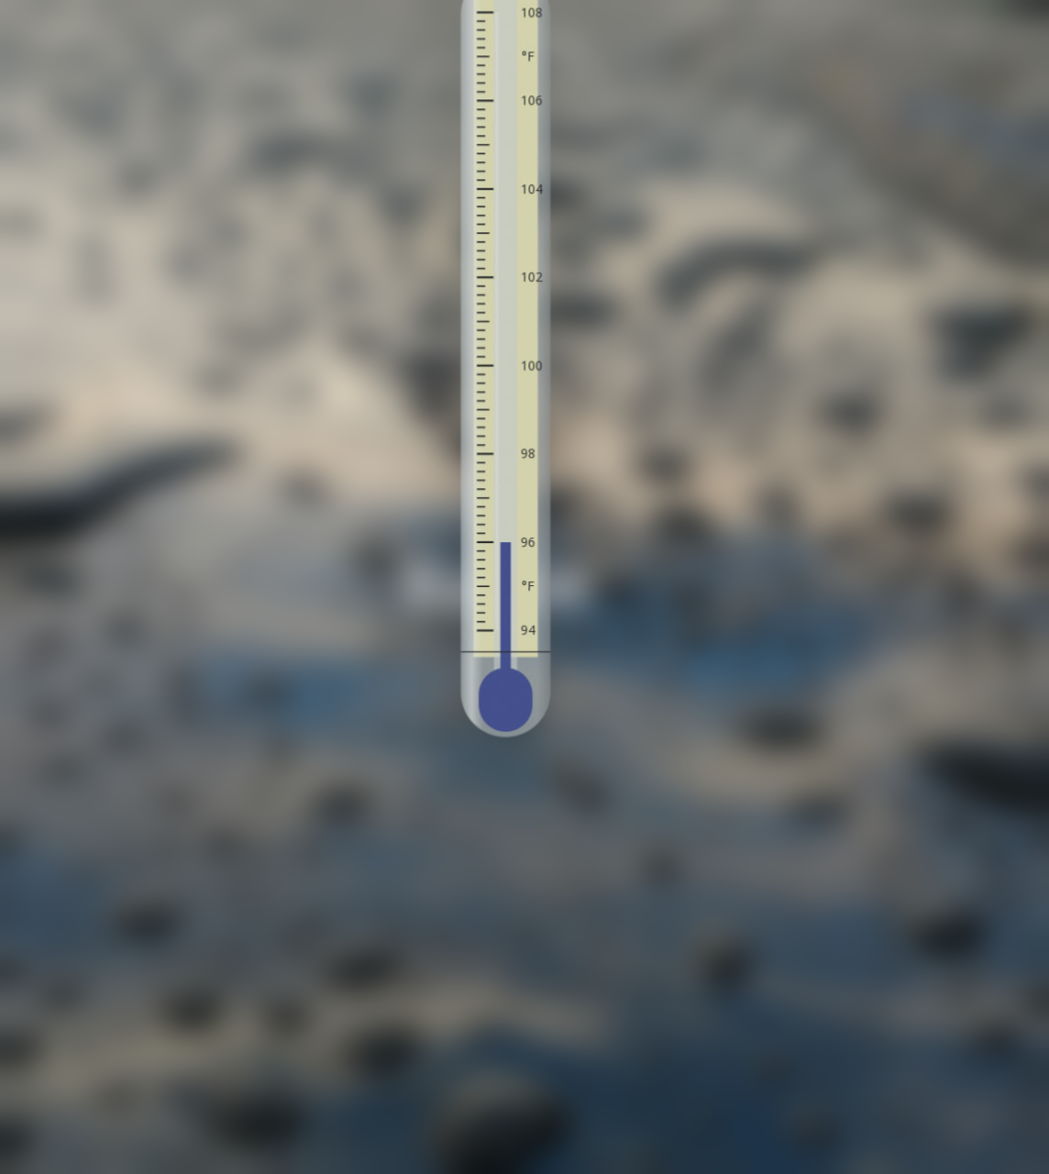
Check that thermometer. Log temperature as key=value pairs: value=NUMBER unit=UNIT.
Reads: value=96 unit=°F
